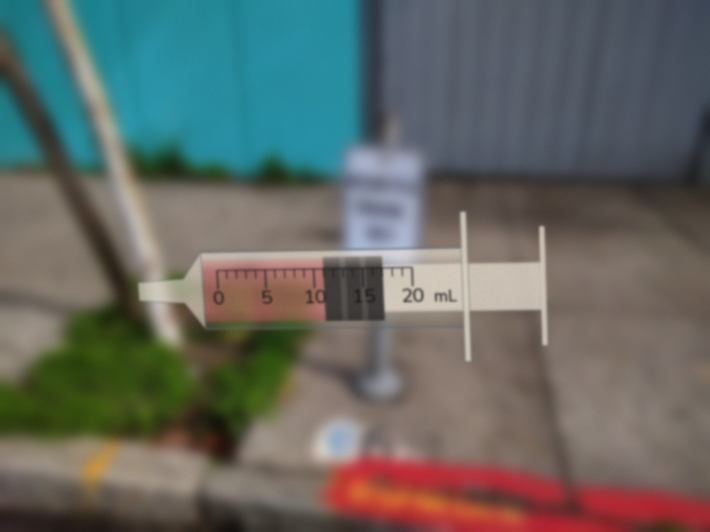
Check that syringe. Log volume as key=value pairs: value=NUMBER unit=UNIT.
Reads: value=11 unit=mL
